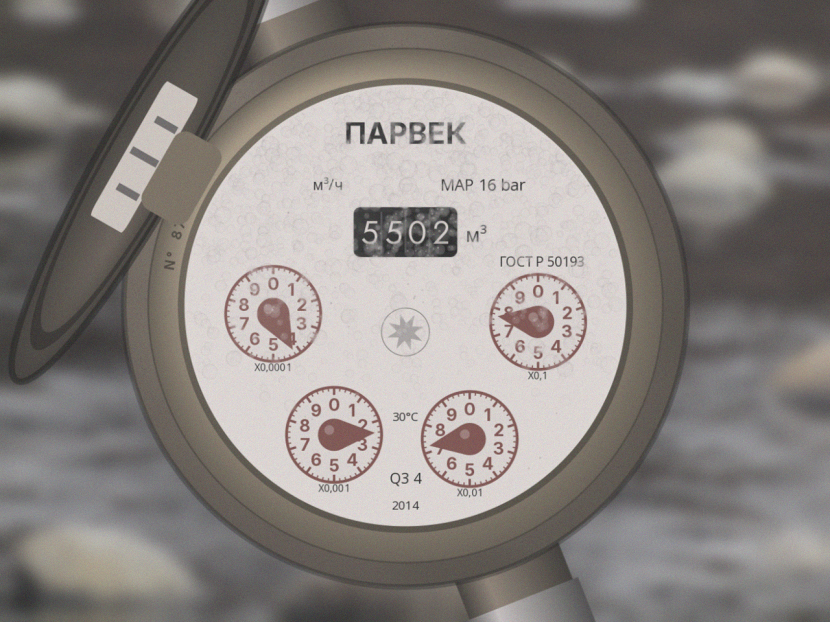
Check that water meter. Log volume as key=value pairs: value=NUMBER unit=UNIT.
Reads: value=5502.7724 unit=m³
